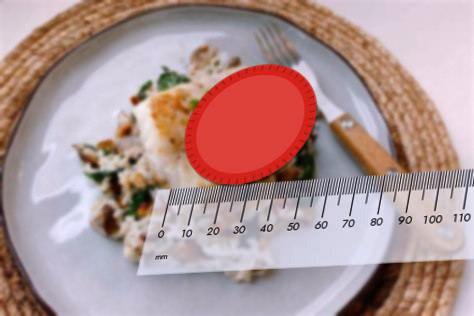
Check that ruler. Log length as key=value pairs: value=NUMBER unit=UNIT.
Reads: value=50 unit=mm
